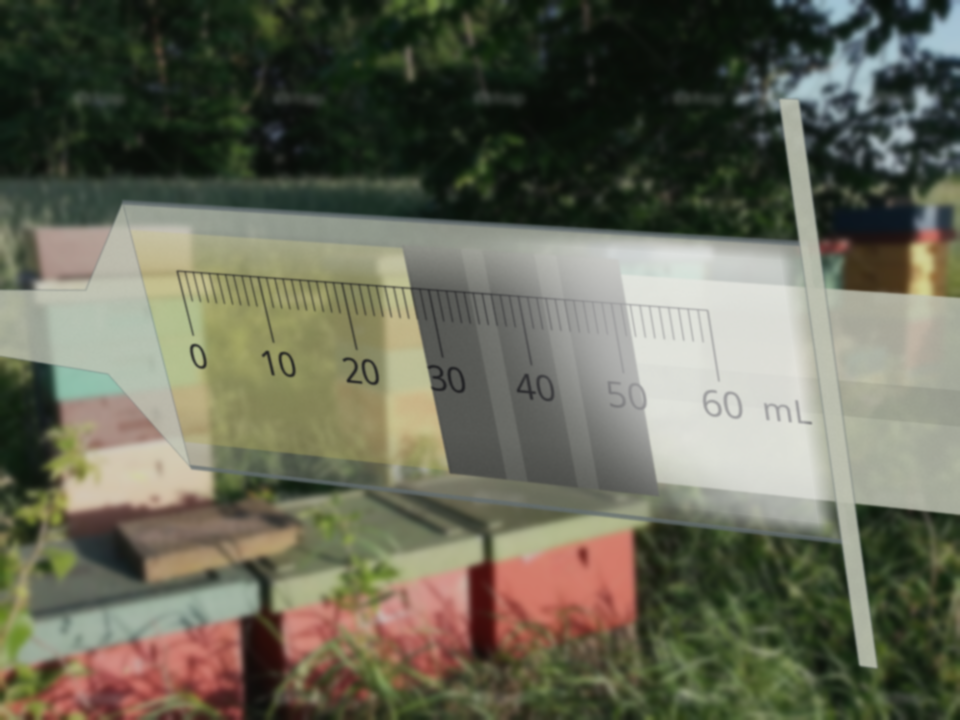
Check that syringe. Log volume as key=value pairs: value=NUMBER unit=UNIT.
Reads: value=28 unit=mL
